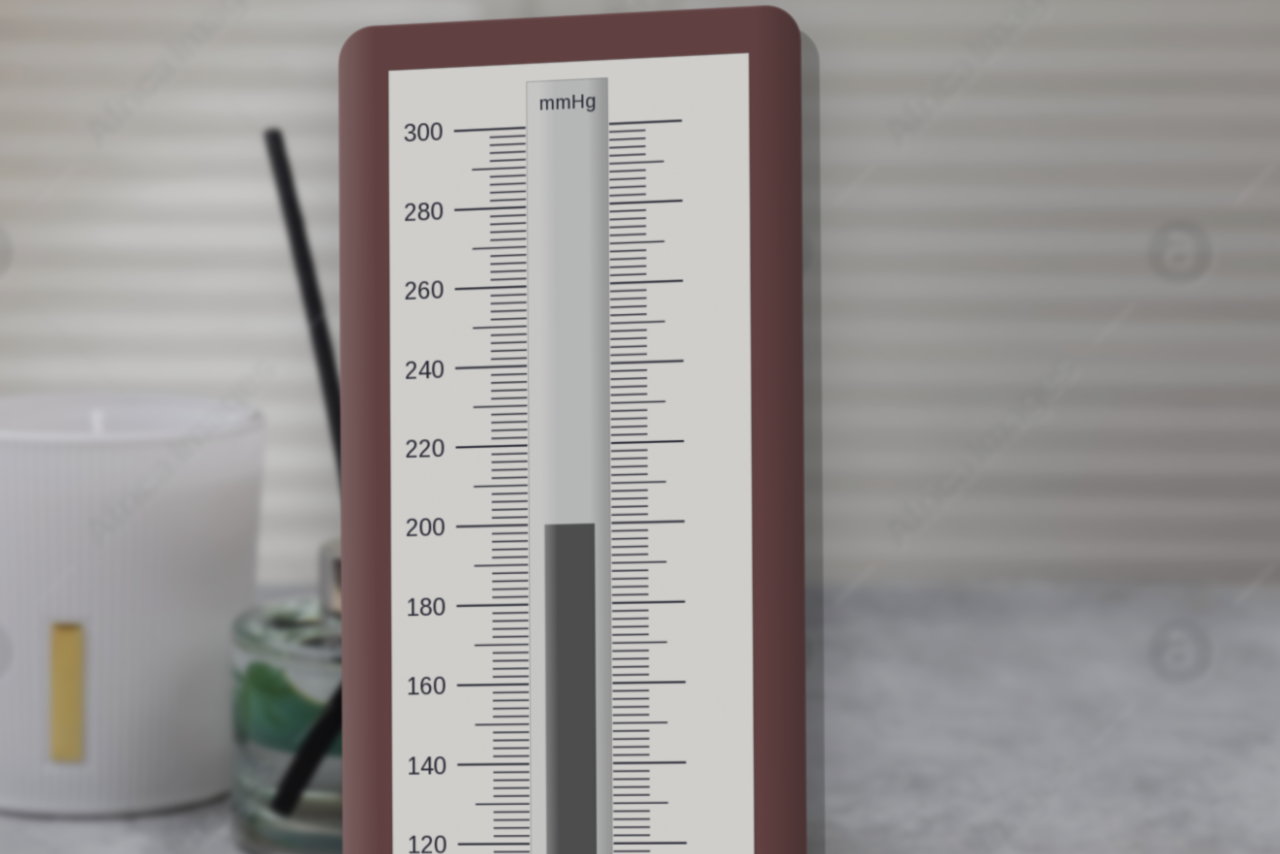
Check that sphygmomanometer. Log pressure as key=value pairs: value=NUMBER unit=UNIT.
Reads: value=200 unit=mmHg
